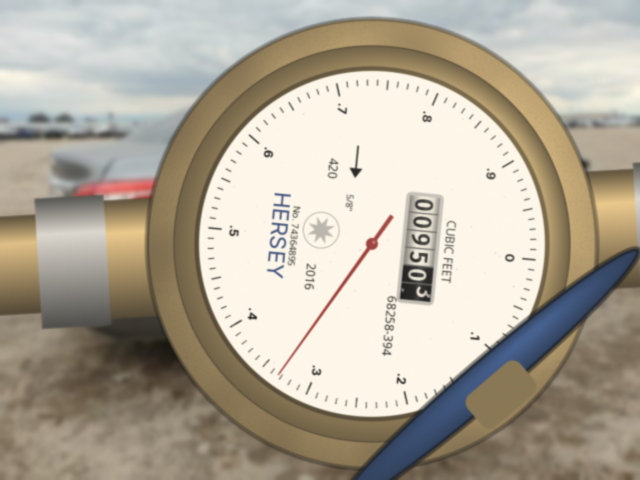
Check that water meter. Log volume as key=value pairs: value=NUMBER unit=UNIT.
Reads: value=9503.33 unit=ft³
